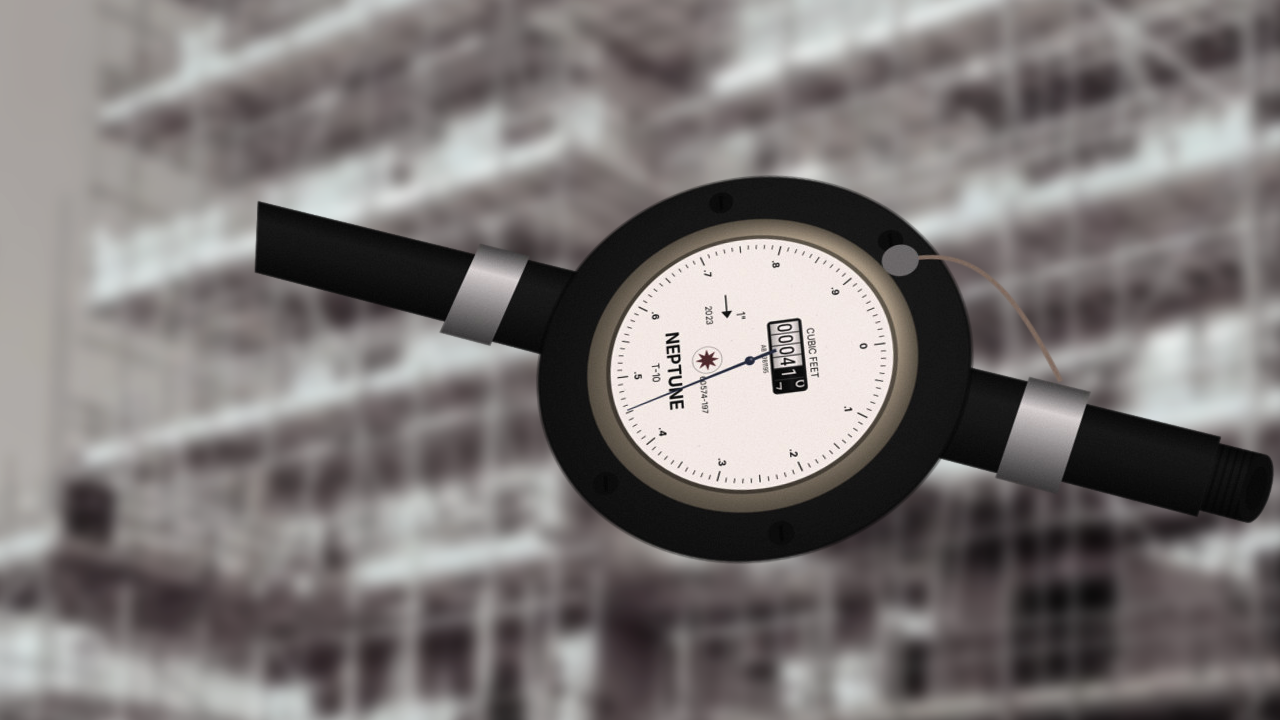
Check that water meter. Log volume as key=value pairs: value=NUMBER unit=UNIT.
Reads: value=416.45 unit=ft³
